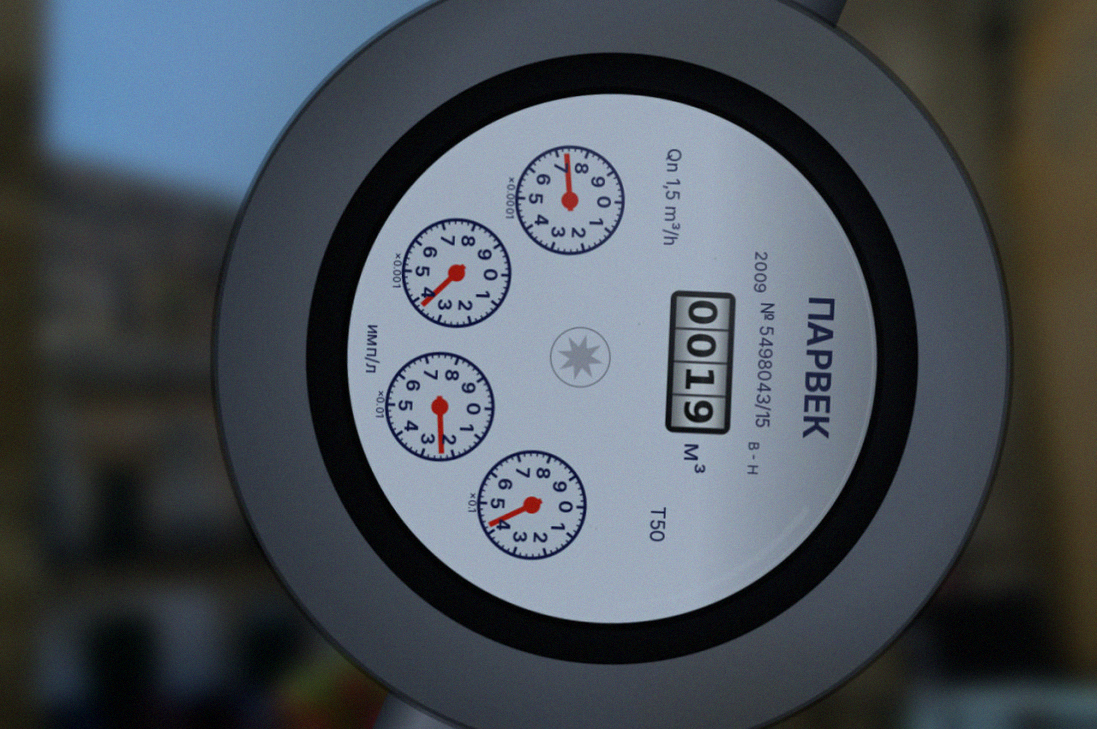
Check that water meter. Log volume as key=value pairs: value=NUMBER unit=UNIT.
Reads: value=19.4237 unit=m³
